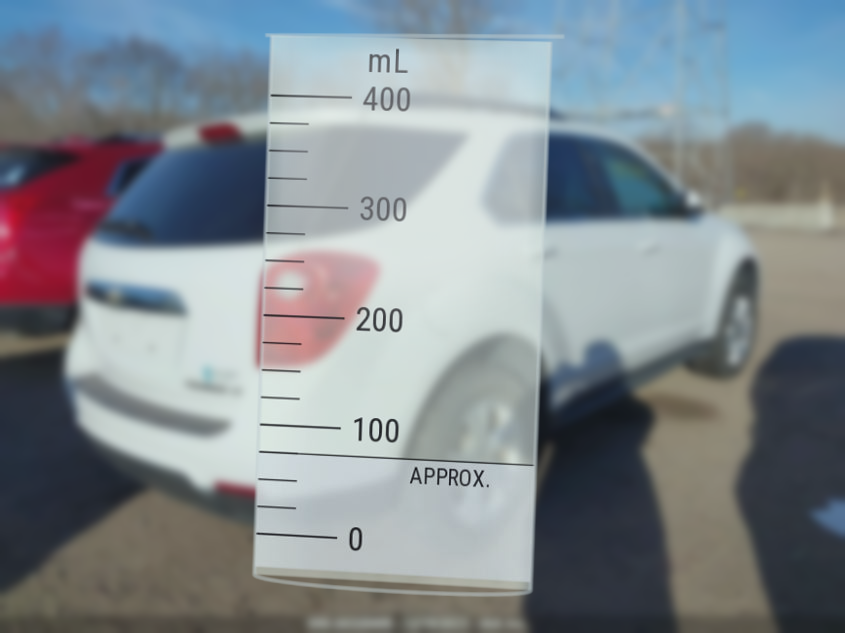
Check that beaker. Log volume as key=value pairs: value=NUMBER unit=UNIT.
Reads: value=75 unit=mL
